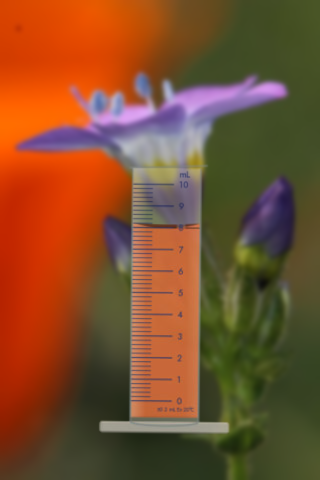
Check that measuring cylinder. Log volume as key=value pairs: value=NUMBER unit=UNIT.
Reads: value=8 unit=mL
